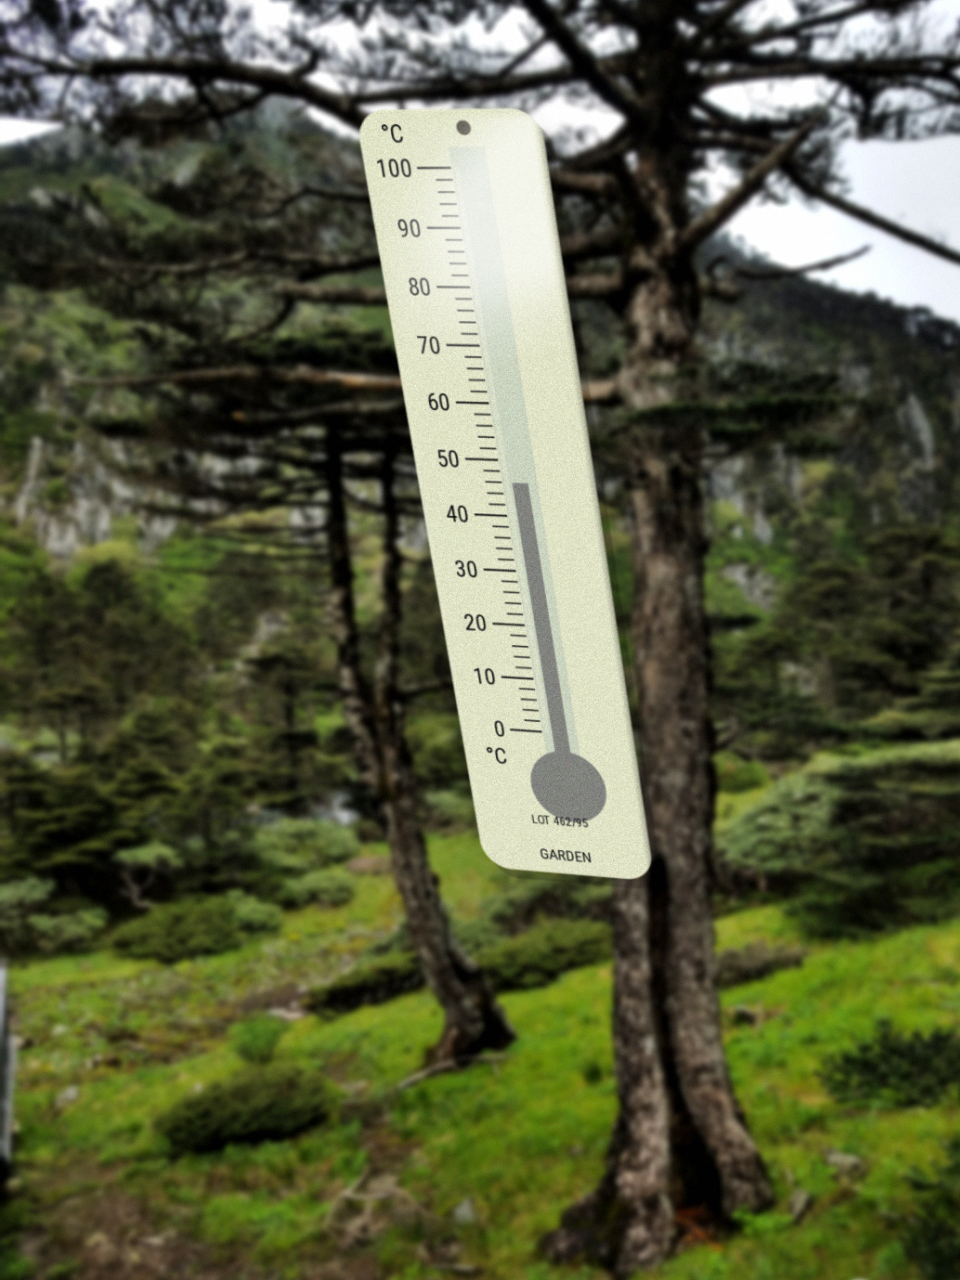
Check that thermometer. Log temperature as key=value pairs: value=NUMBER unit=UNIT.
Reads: value=46 unit=°C
